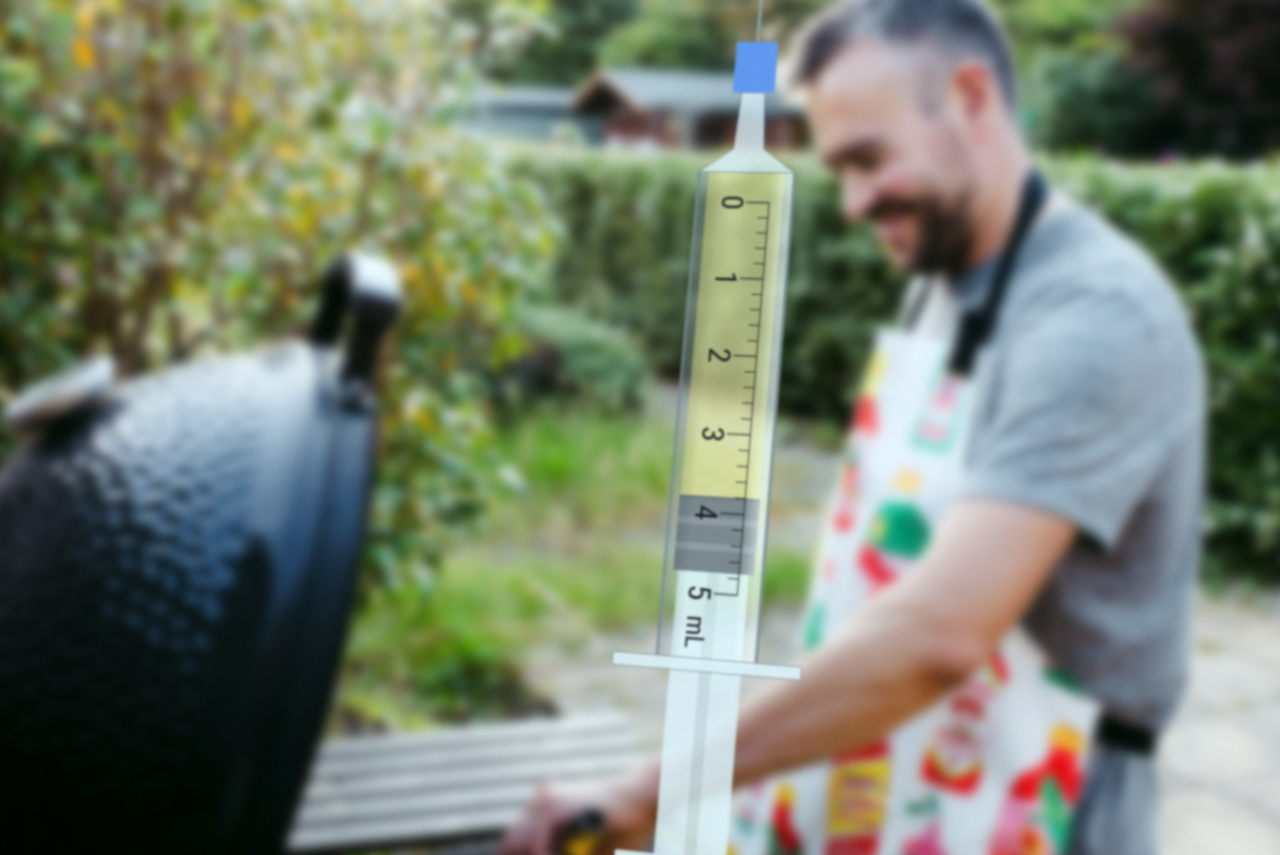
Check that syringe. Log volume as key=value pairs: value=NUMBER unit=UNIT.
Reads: value=3.8 unit=mL
